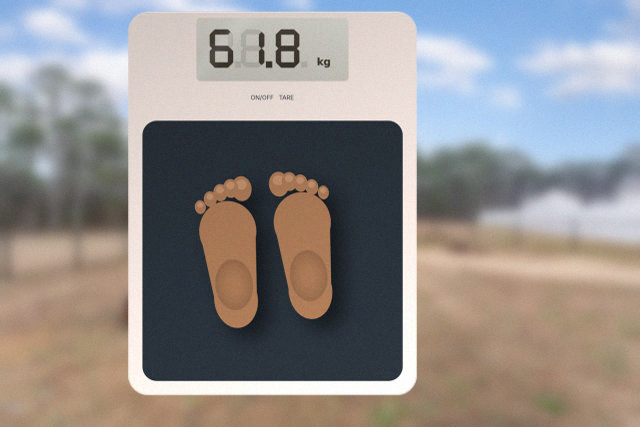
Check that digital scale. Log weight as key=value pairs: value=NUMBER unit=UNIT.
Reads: value=61.8 unit=kg
